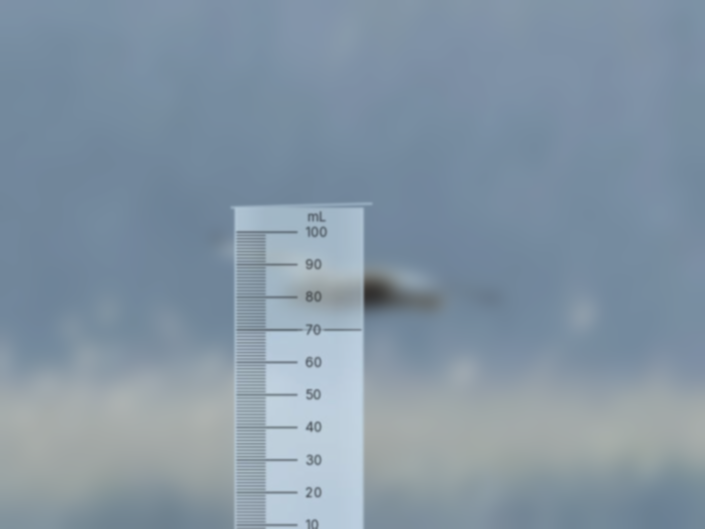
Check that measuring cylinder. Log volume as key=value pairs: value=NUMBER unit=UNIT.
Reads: value=70 unit=mL
